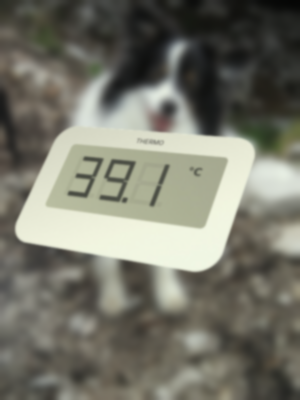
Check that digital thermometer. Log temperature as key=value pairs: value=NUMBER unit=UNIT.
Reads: value=39.1 unit=°C
